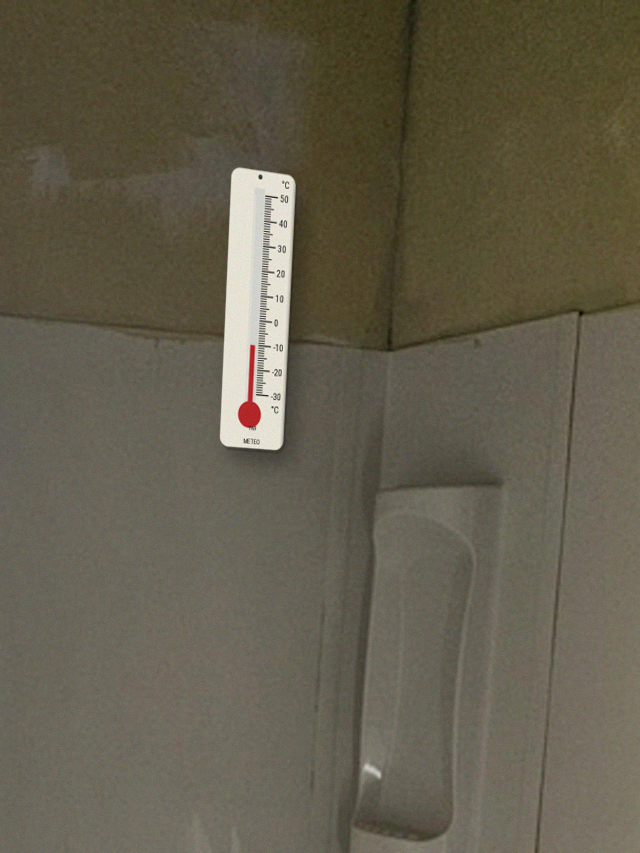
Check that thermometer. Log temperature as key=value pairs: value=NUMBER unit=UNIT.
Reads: value=-10 unit=°C
